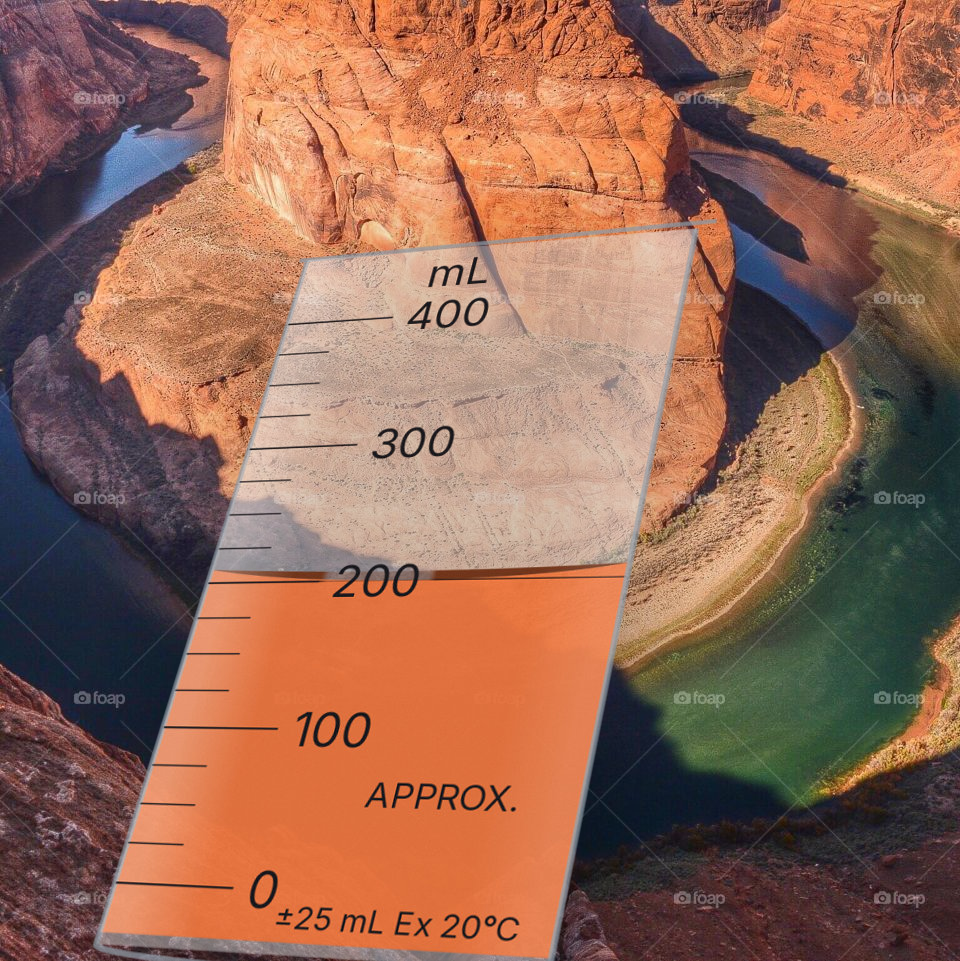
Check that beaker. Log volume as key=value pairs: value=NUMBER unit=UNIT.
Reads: value=200 unit=mL
